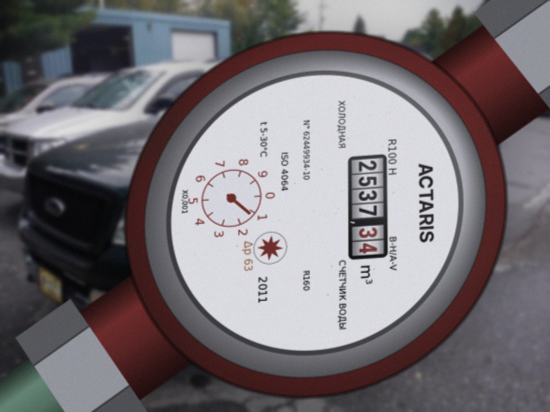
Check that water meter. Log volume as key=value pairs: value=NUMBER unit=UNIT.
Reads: value=2537.341 unit=m³
